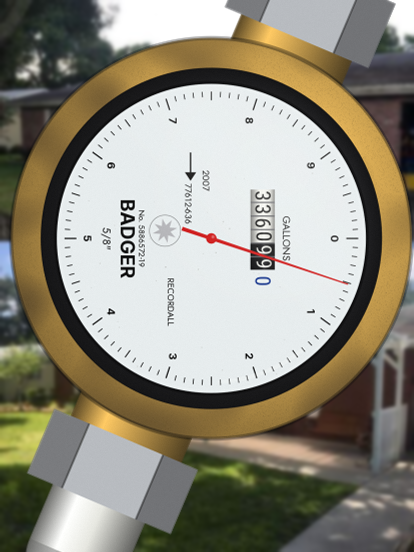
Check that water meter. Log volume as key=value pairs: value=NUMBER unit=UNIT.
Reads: value=3360990.5 unit=gal
